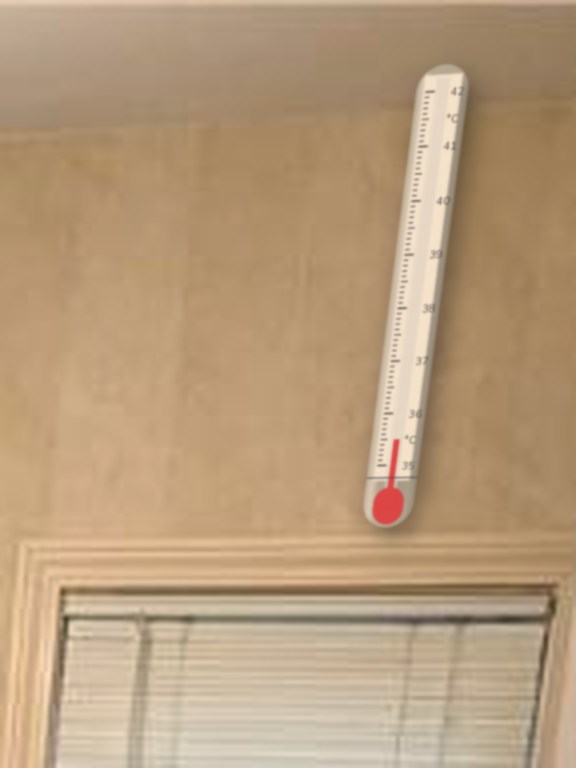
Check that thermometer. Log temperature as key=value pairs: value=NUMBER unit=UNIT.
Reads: value=35.5 unit=°C
